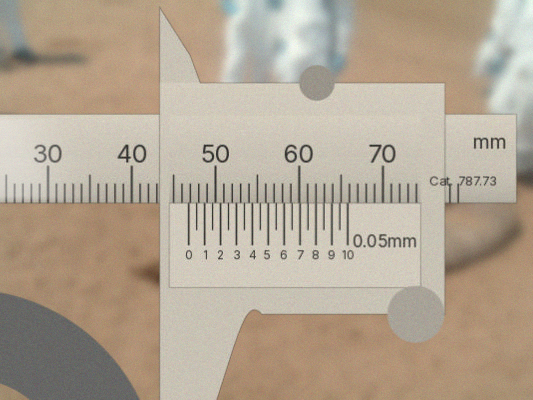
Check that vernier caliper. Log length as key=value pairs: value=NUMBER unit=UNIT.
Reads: value=46.8 unit=mm
